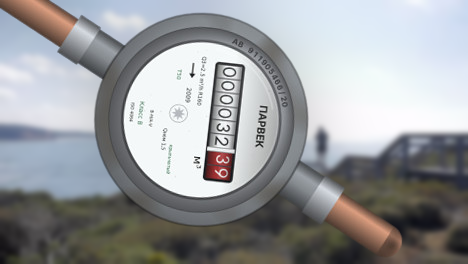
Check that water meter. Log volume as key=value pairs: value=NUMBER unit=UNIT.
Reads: value=32.39 unit=m³
